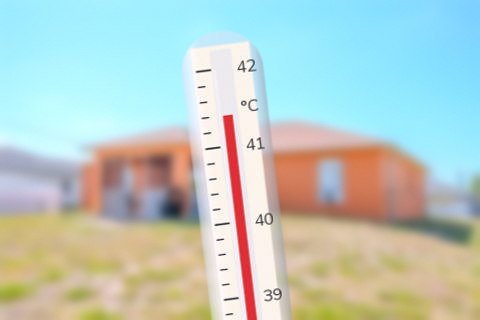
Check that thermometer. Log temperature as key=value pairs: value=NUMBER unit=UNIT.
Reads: value=41.4 unit=°C
